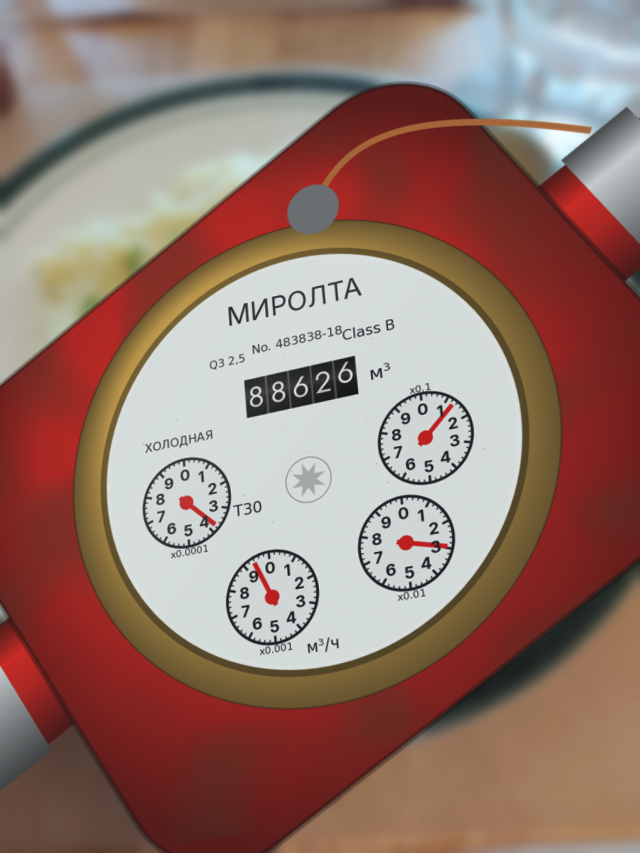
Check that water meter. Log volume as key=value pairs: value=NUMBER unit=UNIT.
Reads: value=88626.1293 unit=m³
